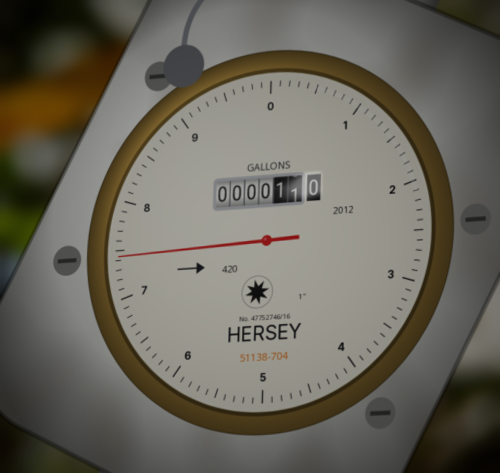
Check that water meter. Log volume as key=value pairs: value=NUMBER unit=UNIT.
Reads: value=107.4 unit=gal
